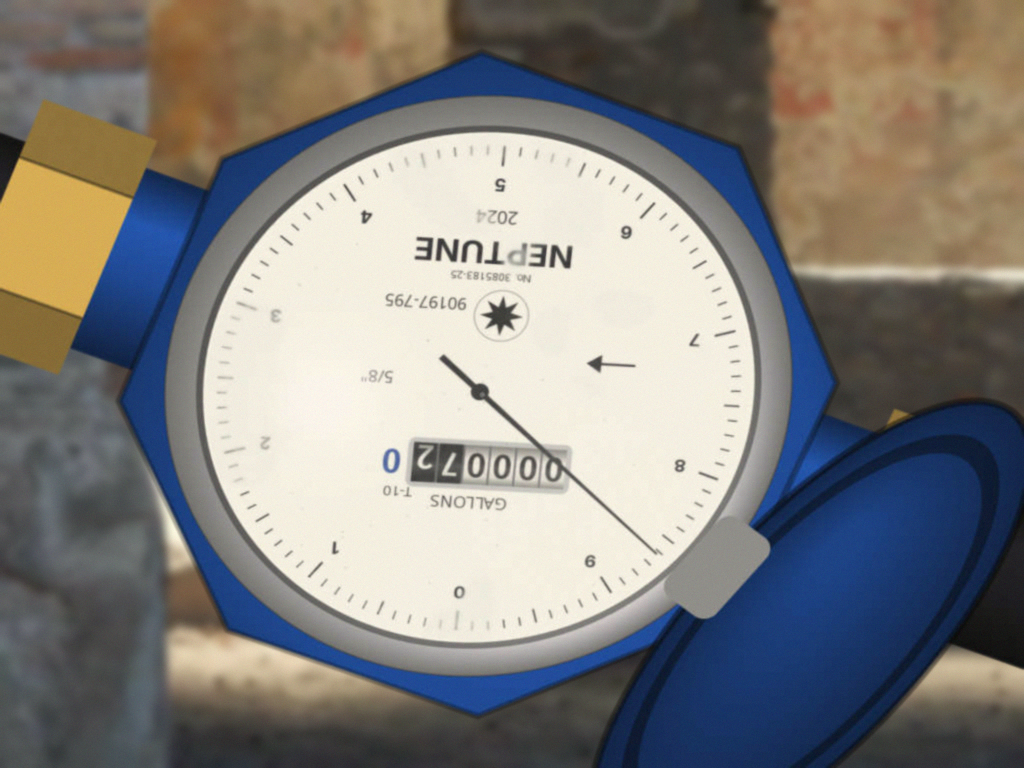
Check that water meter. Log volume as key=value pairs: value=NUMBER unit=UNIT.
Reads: value=718.6 unit=gal
